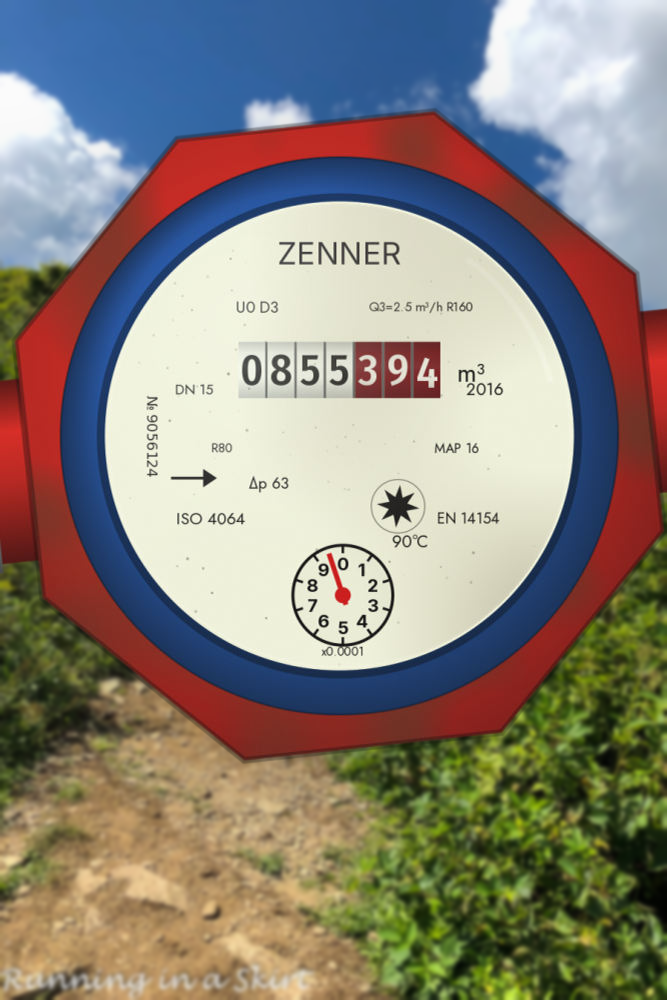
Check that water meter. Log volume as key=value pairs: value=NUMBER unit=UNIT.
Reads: value=855.3939 unit=m³
